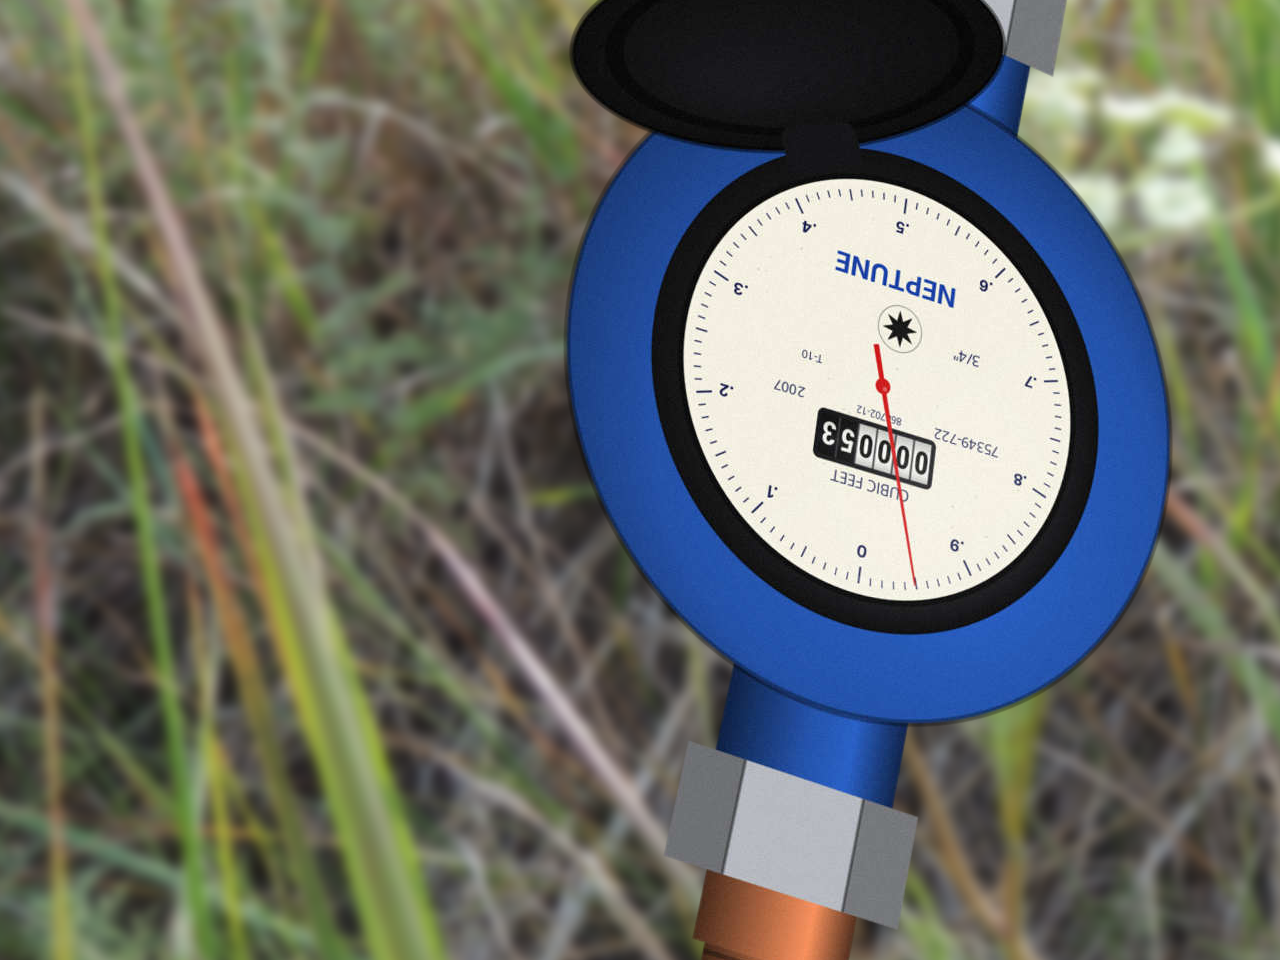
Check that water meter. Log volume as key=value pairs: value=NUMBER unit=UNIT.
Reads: value=52.95 unit=ft³
